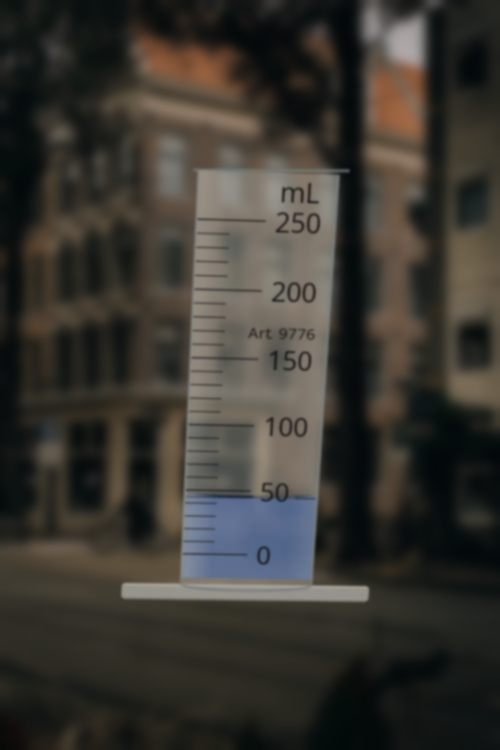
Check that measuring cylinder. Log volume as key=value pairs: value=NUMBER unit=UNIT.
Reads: value=45 unit=mL
